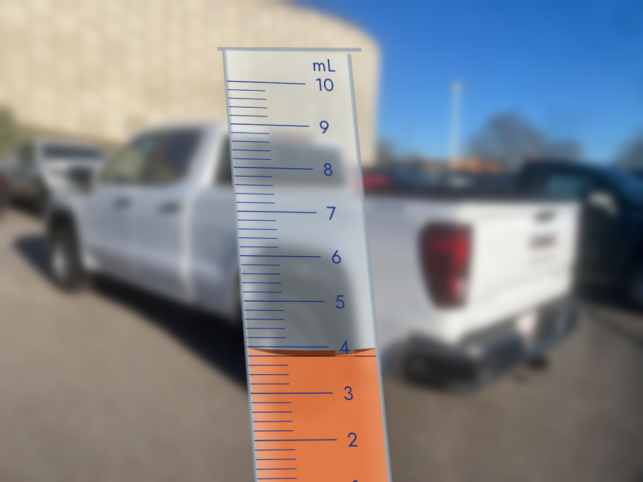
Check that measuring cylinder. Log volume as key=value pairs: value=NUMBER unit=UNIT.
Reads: value=3.8 unit=mL
